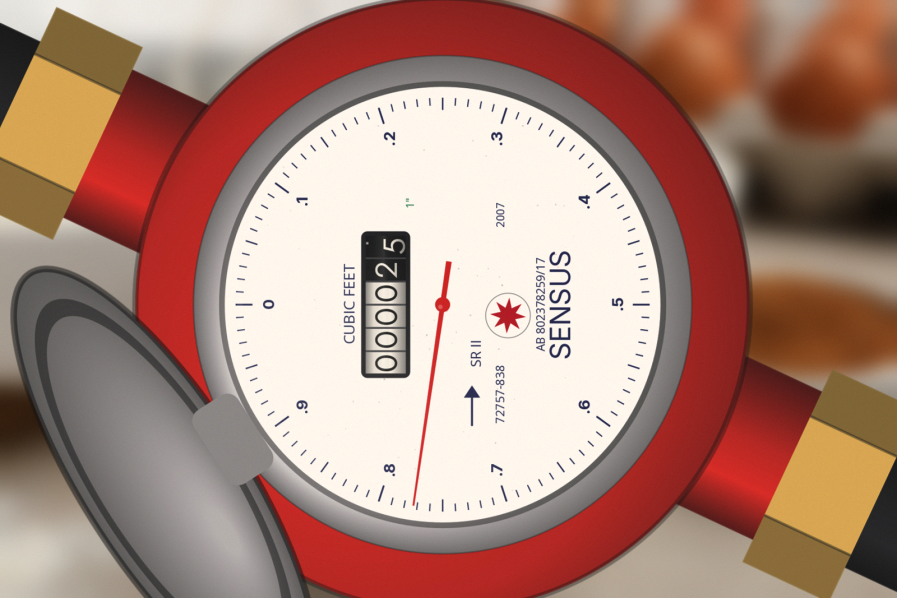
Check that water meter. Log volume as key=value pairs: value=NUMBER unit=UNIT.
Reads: value=24.77 unit=ft³
